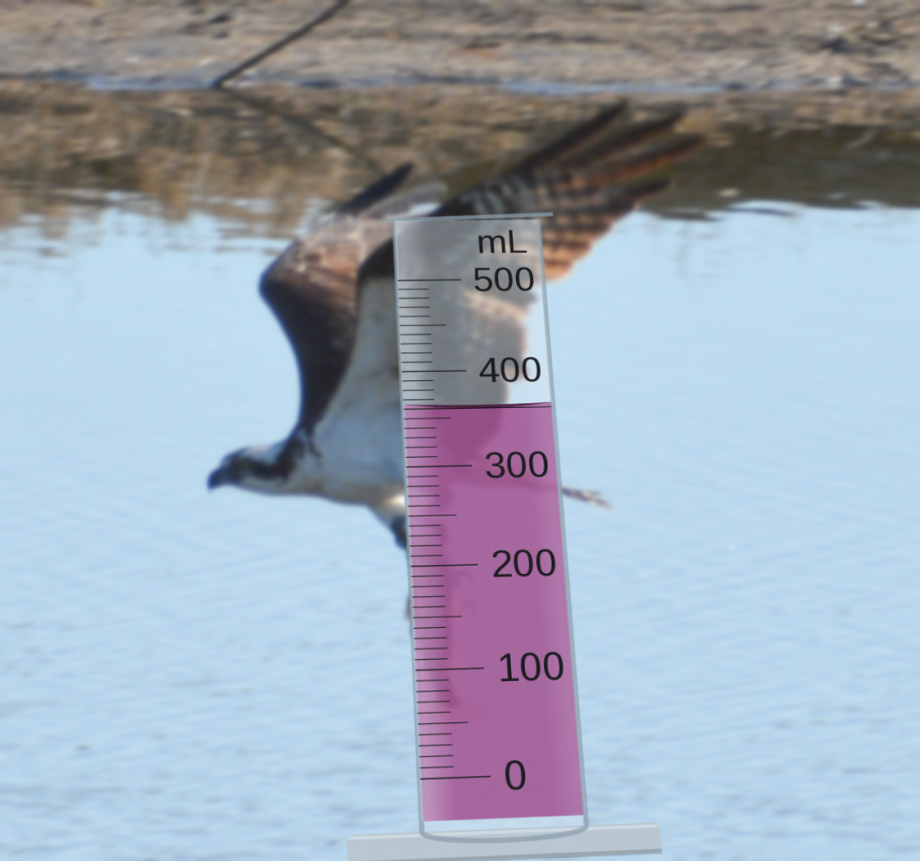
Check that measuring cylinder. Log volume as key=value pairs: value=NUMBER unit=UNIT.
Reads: value=360 unit=mL
